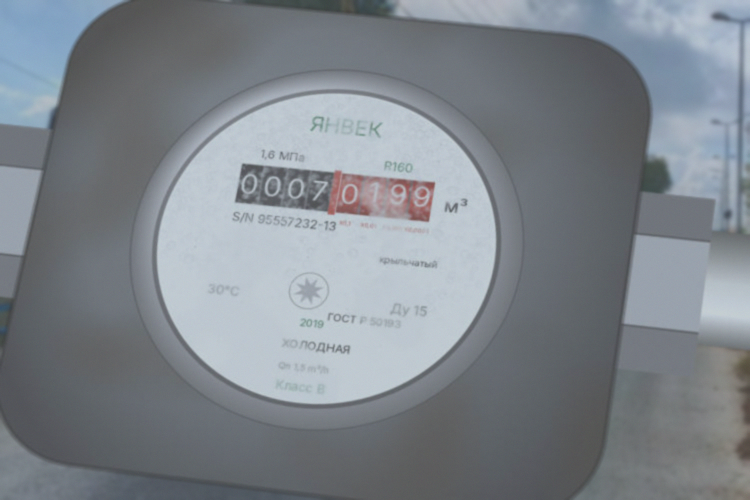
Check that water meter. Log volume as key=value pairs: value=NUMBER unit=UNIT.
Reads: value=7.0199 unit=m³
